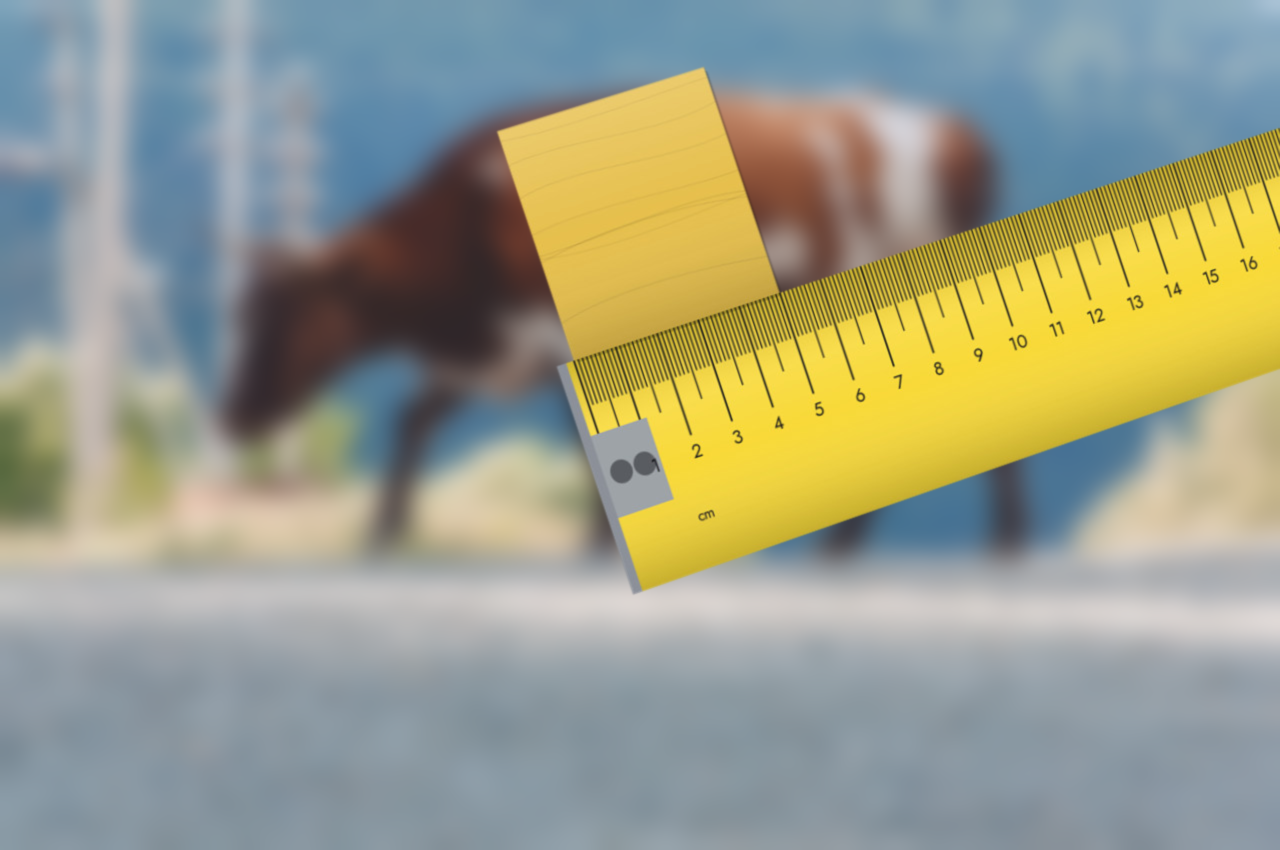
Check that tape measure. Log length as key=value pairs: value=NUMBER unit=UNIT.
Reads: value=5 unit=cm
